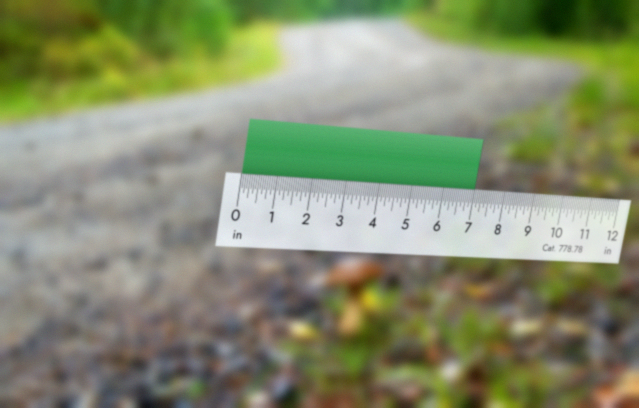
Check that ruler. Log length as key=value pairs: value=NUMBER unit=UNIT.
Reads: value=7 unit=in
